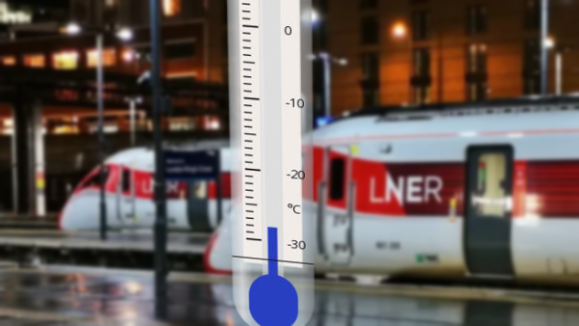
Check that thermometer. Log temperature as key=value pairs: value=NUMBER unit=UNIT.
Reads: value=-28 unit=°C
